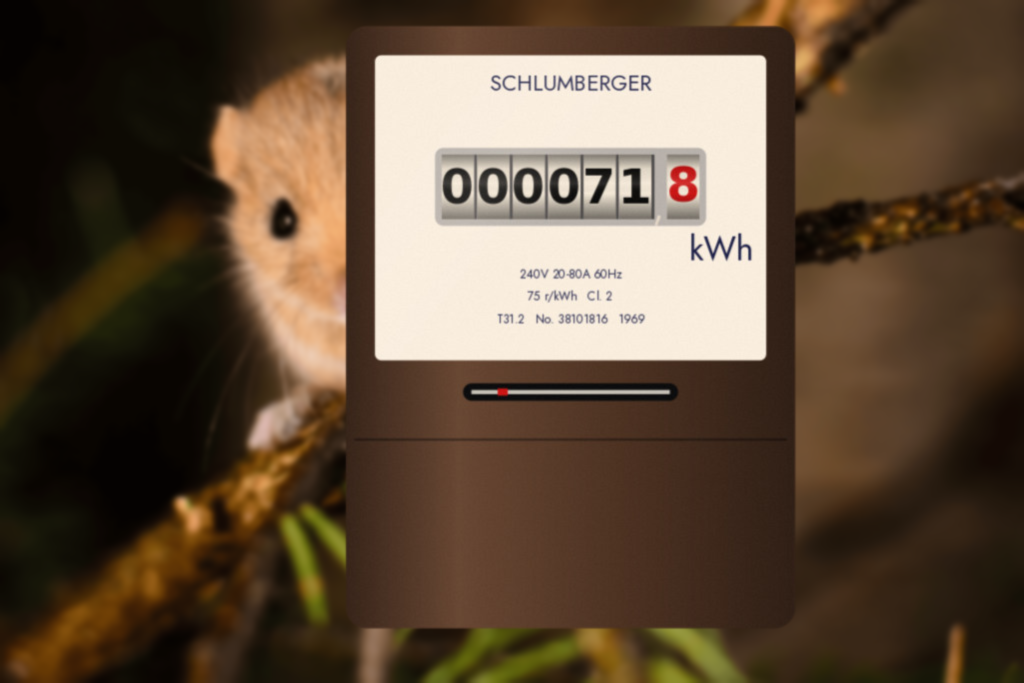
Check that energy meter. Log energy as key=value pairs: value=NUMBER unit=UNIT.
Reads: value=71.8 unit=kWh
